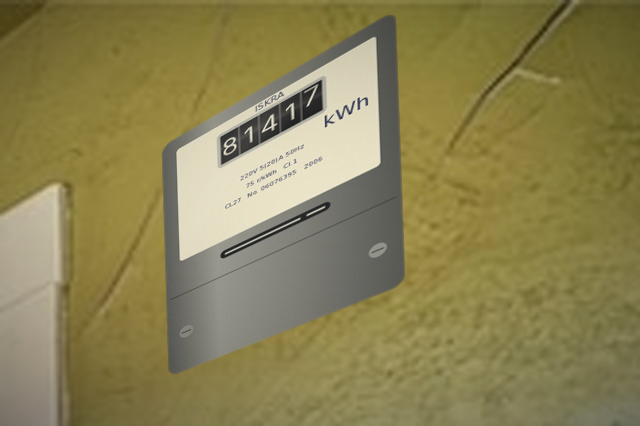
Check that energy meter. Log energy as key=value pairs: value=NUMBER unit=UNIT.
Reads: value=81417 unit=kWh
